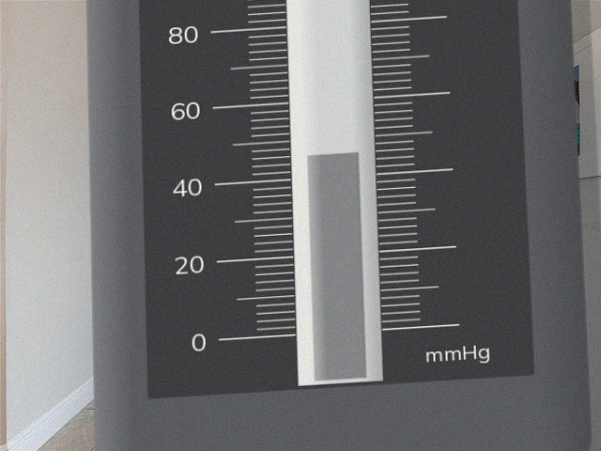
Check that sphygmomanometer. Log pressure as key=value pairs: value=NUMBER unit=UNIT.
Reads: value=46 unit=mmHg
